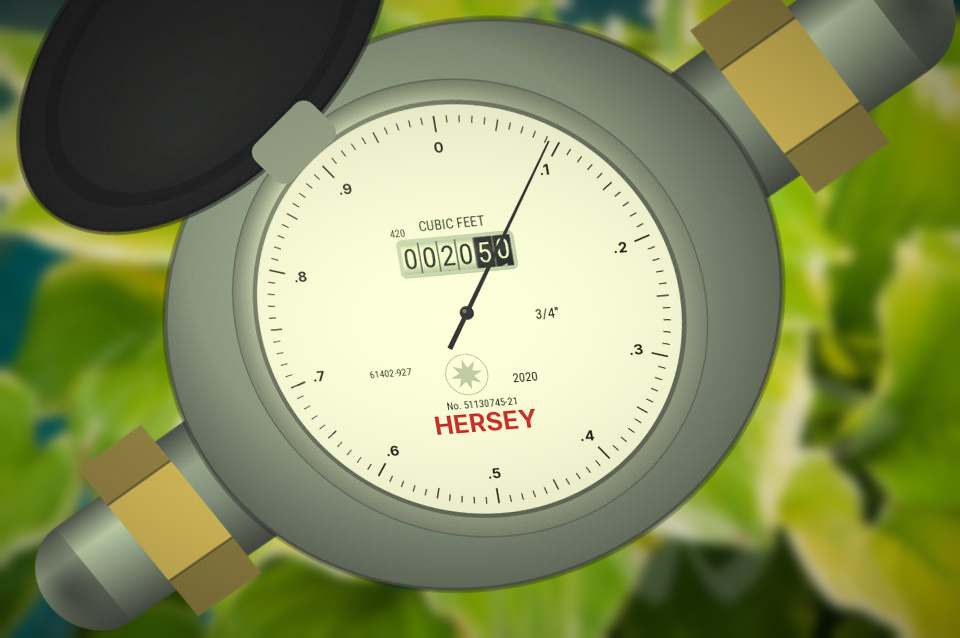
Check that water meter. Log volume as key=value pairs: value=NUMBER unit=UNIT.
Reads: value=2050.09 unit=ft³
